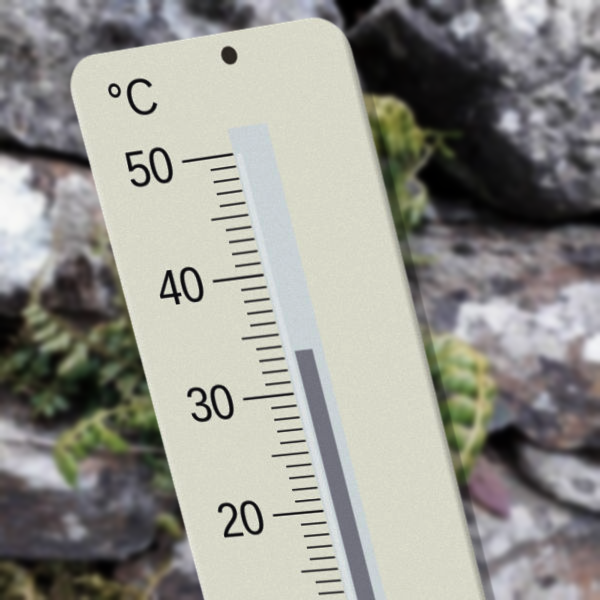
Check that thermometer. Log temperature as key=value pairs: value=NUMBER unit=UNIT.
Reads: value=33.5 unit=°C
